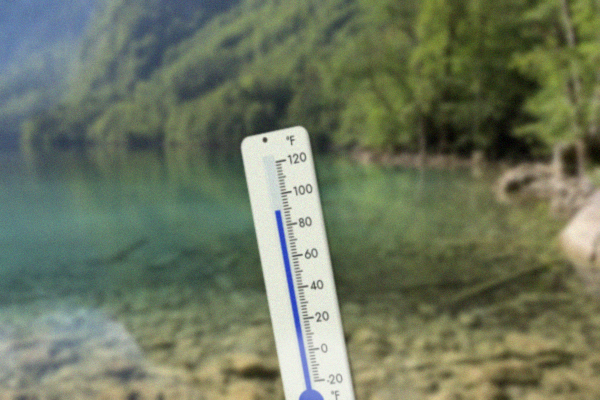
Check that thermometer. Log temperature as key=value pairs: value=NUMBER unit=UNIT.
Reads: value=90 unit=°F
